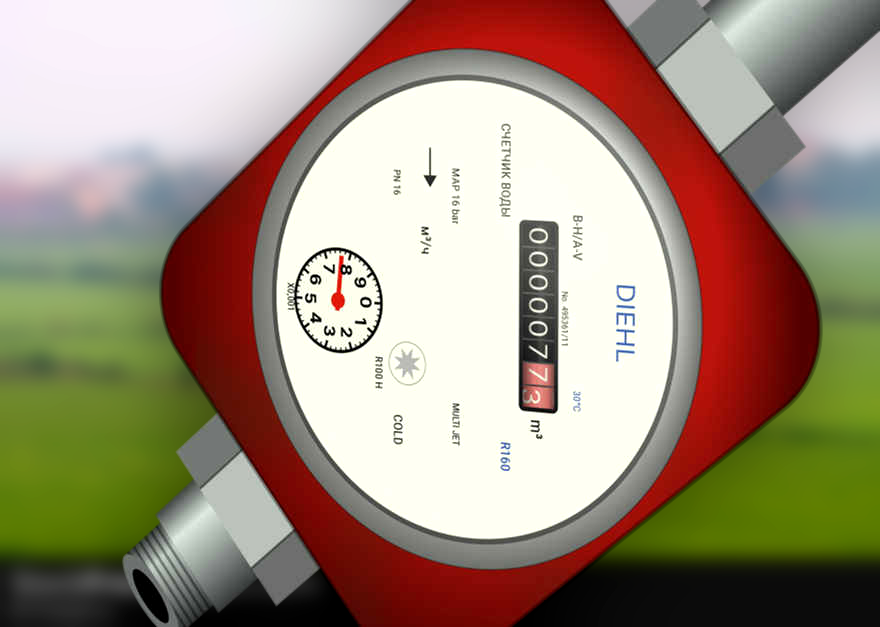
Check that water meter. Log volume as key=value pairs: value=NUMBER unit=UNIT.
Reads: value=7.727 unit=m³
